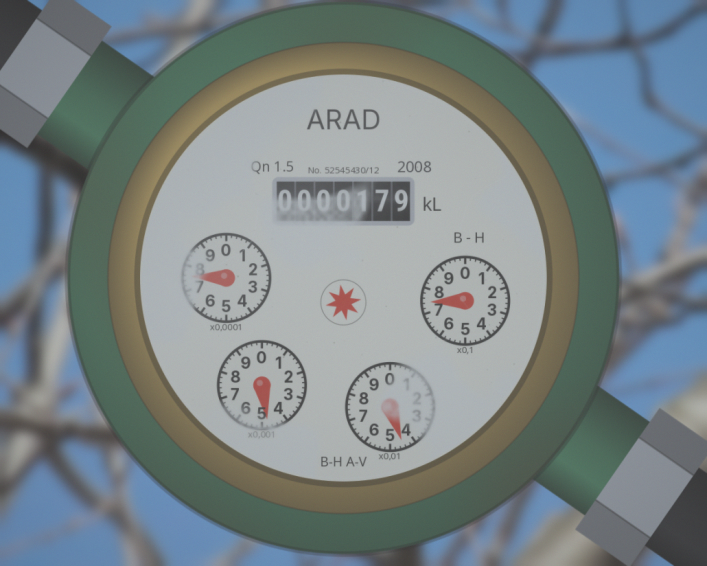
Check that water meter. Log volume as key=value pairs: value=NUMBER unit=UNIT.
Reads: value=179.7447 unit=kL
